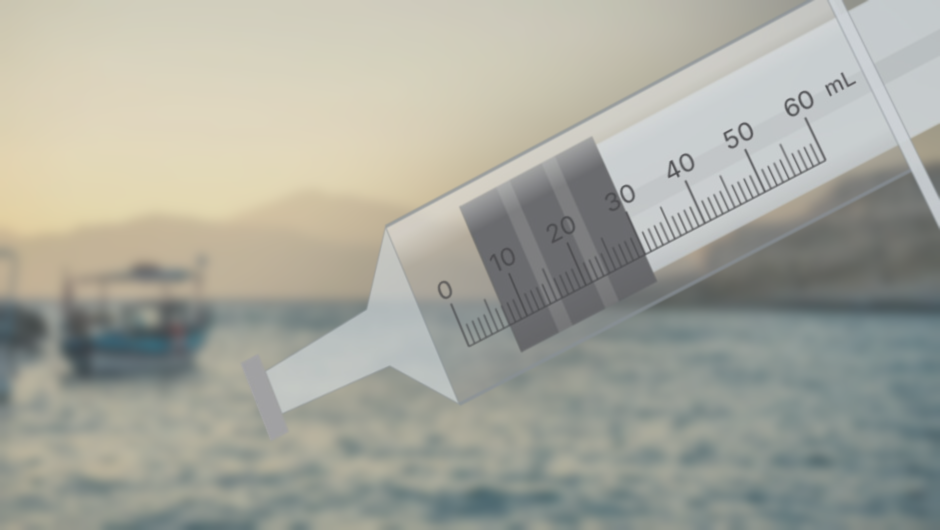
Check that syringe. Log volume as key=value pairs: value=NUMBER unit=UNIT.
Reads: value=7 unit=mL
